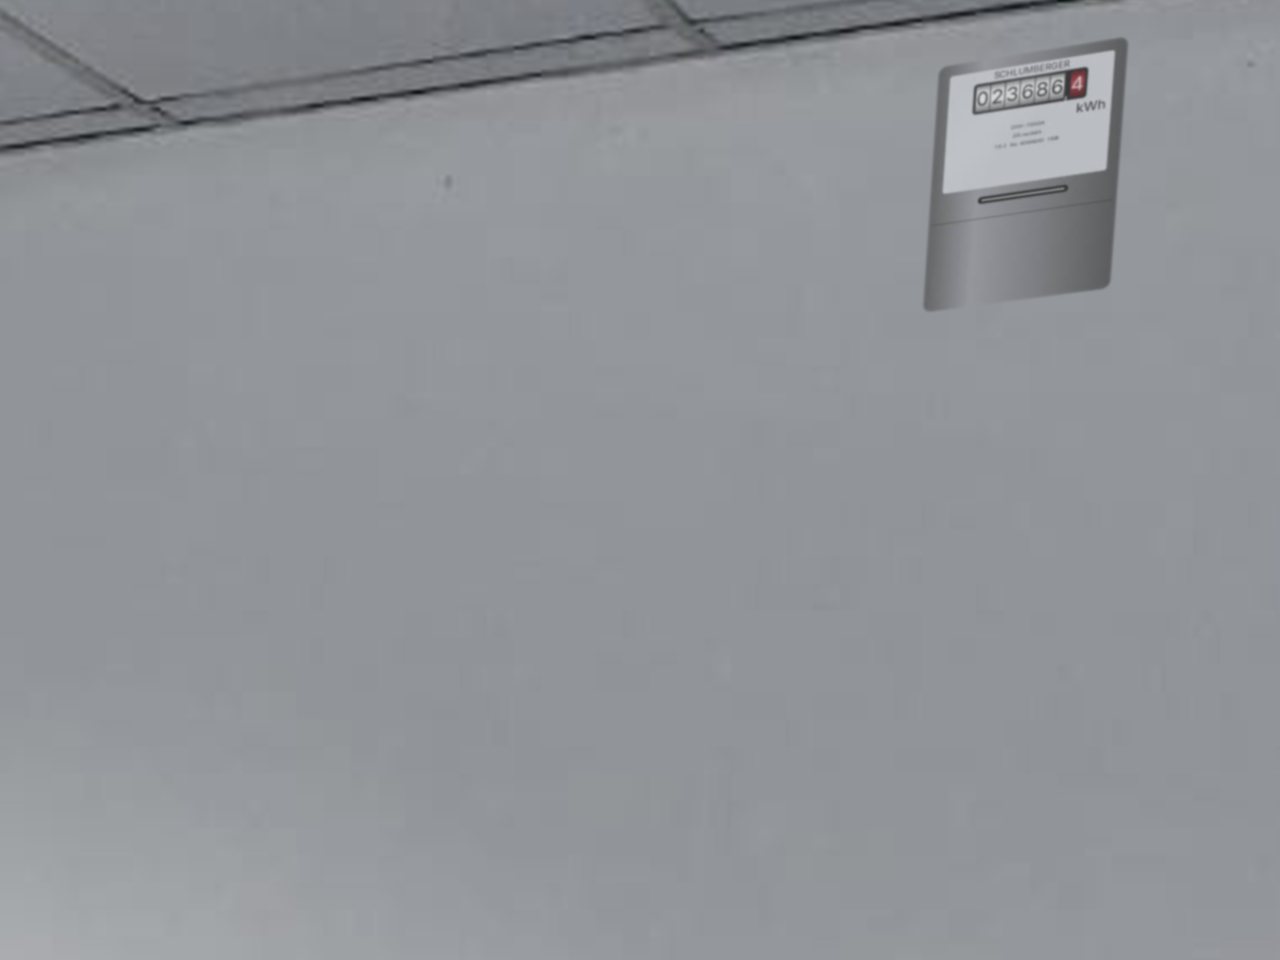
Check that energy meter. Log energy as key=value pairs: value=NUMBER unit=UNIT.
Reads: value=23686.4 unit=kWh
